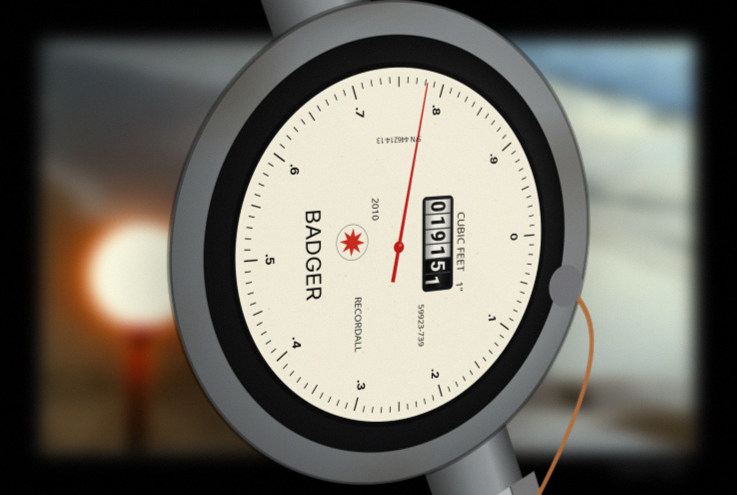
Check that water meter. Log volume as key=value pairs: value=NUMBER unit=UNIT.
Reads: value=19150.78 unit=ft³
